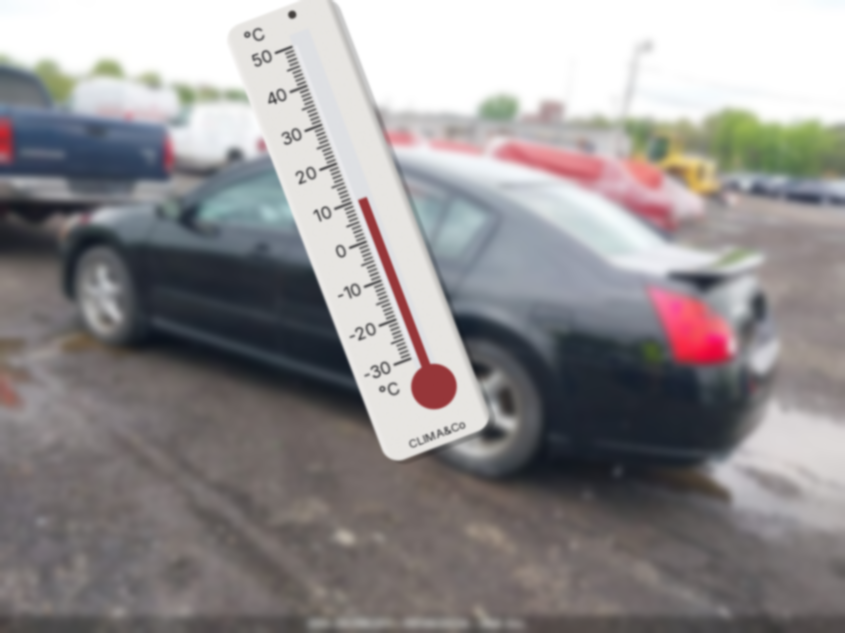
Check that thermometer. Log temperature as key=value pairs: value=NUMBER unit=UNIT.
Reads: value=10 unit=°C
